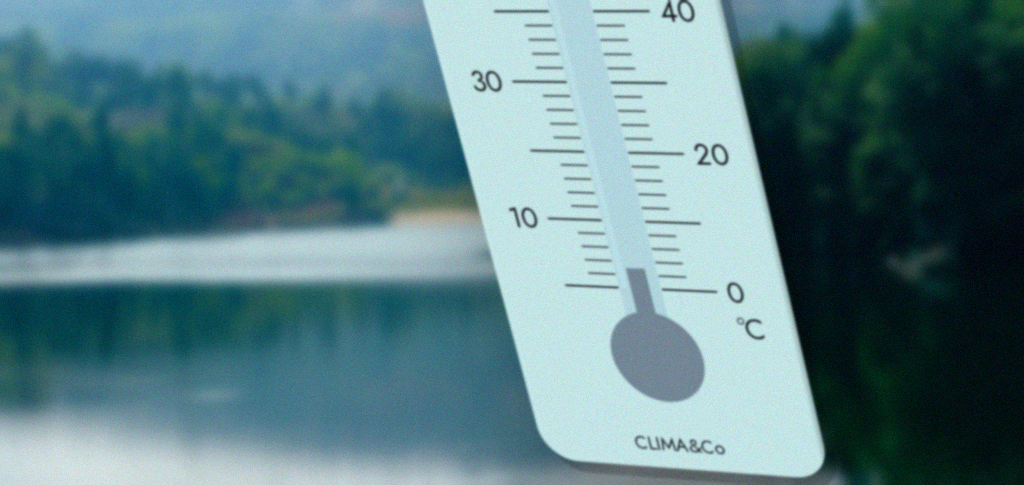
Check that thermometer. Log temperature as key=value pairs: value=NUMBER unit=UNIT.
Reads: value=3 unit=°C
